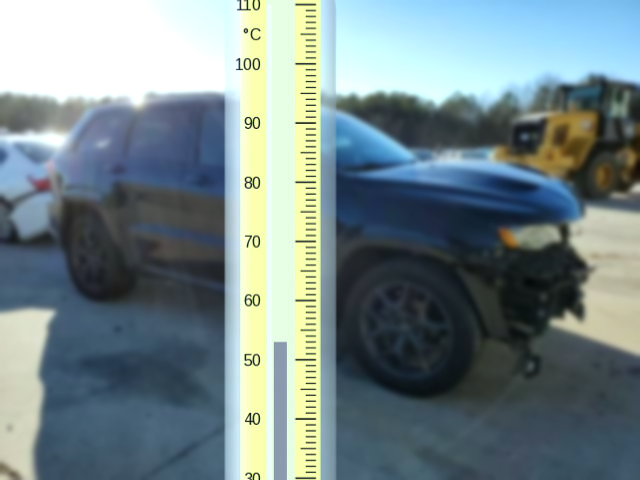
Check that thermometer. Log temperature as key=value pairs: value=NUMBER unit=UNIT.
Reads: value=53 unit=°C
